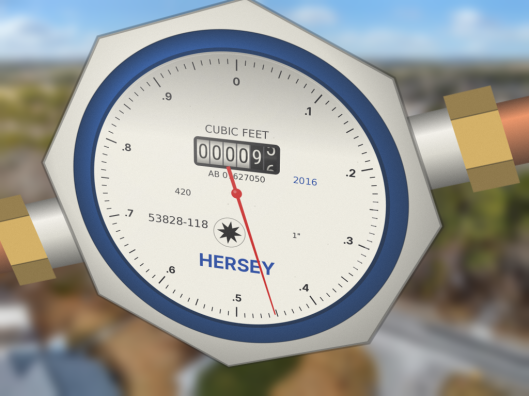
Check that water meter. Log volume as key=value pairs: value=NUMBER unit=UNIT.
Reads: value=95.45 unit=ft³
